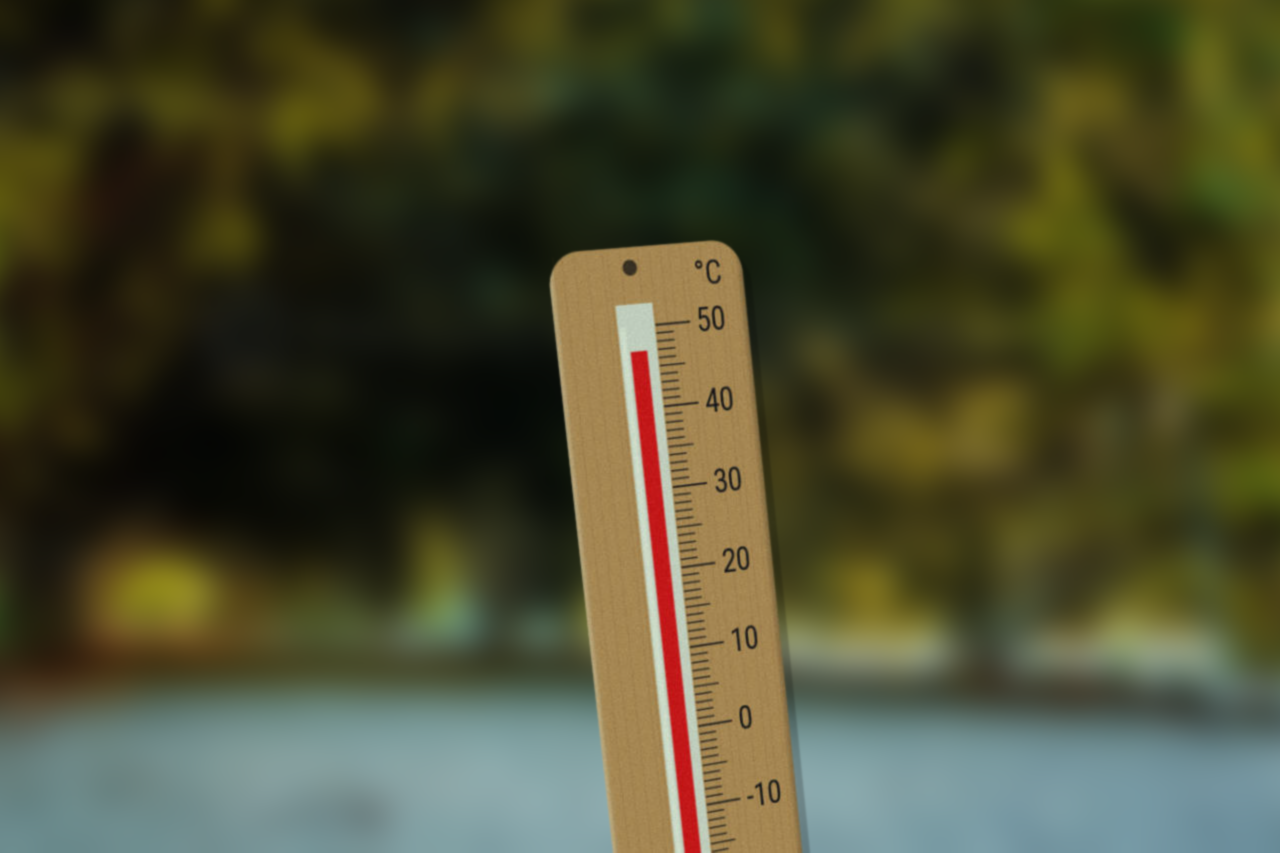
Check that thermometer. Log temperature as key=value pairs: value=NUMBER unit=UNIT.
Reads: value=47 unit=°C
